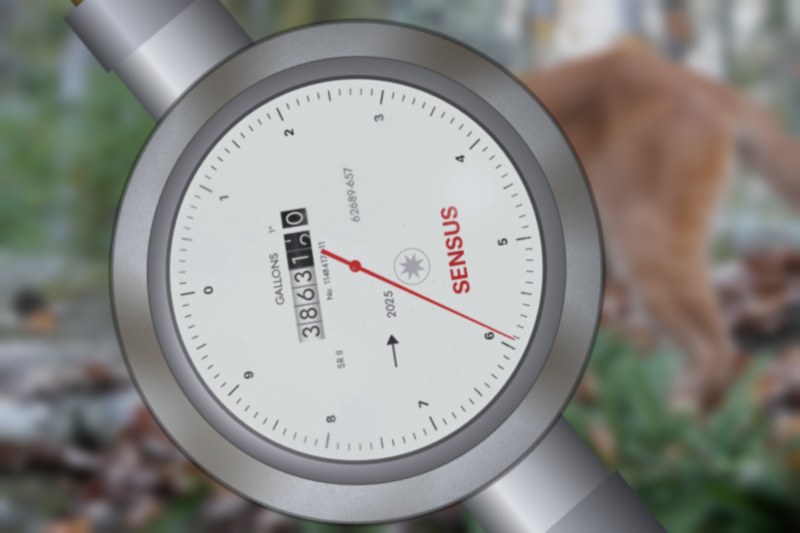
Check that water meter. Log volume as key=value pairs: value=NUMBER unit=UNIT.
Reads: value=3863115.9 unit=gal
